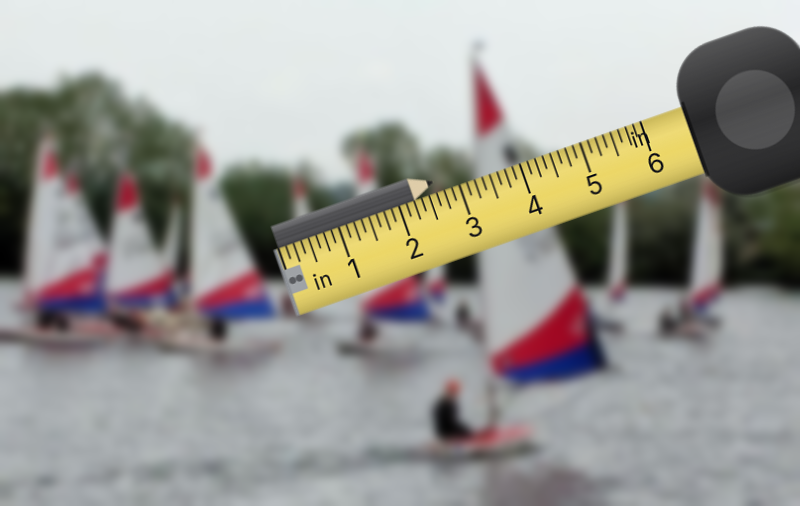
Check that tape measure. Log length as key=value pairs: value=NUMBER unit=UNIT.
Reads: value=2.625 unit=in
